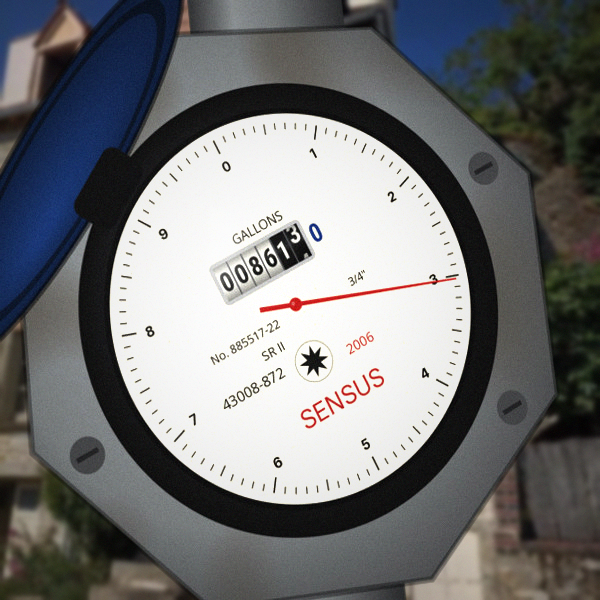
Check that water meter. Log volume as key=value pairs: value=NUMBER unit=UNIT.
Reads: value=86133.0 unit=gal
